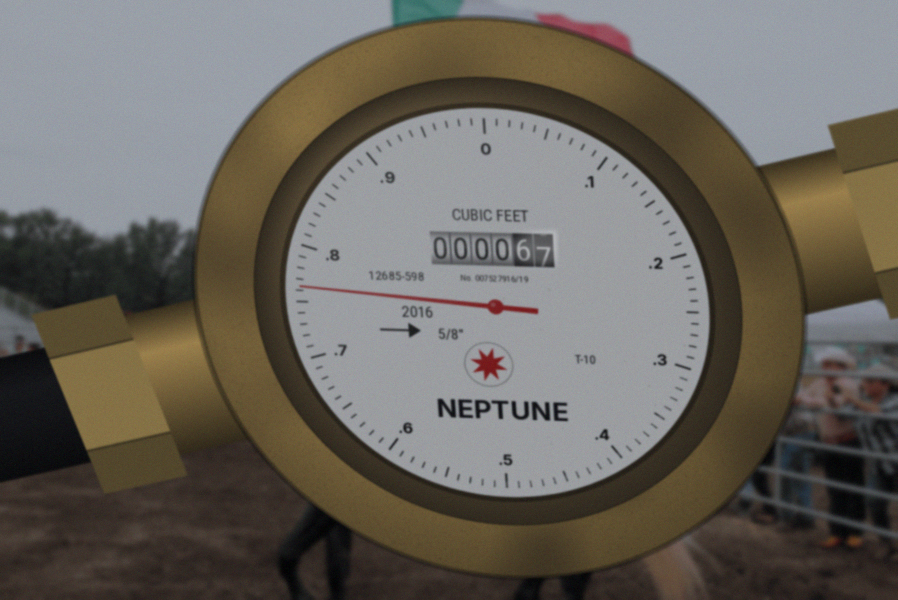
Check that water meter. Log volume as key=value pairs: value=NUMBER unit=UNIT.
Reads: value=66.76 unit=ft³
